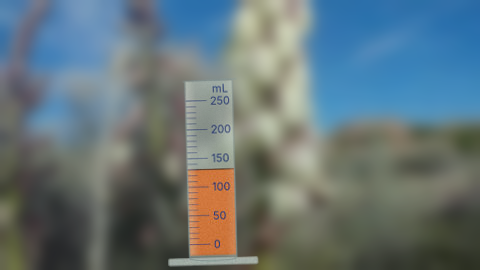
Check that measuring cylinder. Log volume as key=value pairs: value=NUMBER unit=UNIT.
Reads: value=130 unit=mL
